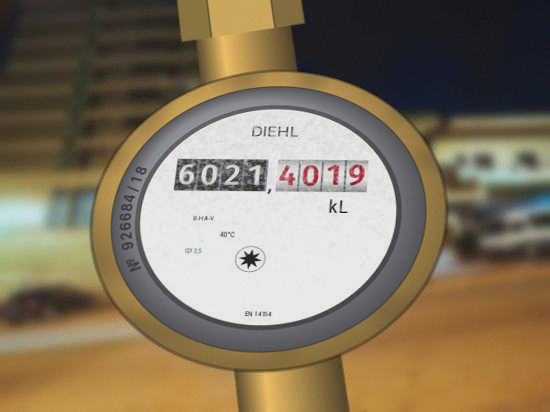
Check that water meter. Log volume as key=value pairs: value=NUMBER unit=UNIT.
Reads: value=6021.4019 unit=kL
